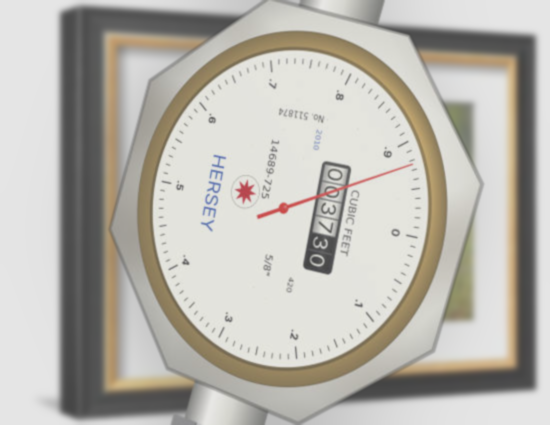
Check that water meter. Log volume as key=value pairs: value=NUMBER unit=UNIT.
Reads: value=3729.92 unit=ft³
